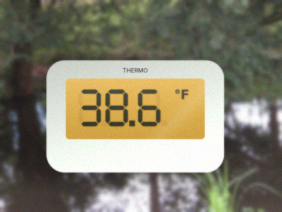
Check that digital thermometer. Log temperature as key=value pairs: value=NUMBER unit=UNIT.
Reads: value=38.6 unit=°F
